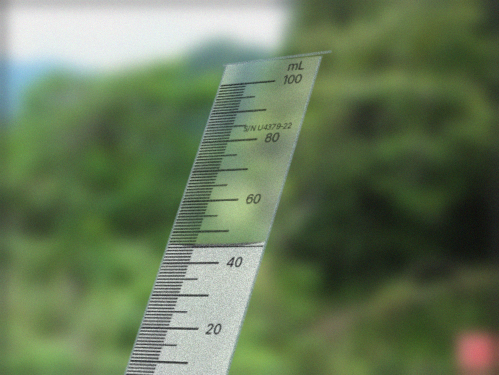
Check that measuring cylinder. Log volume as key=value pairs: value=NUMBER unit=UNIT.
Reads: value=45 unit=mL
